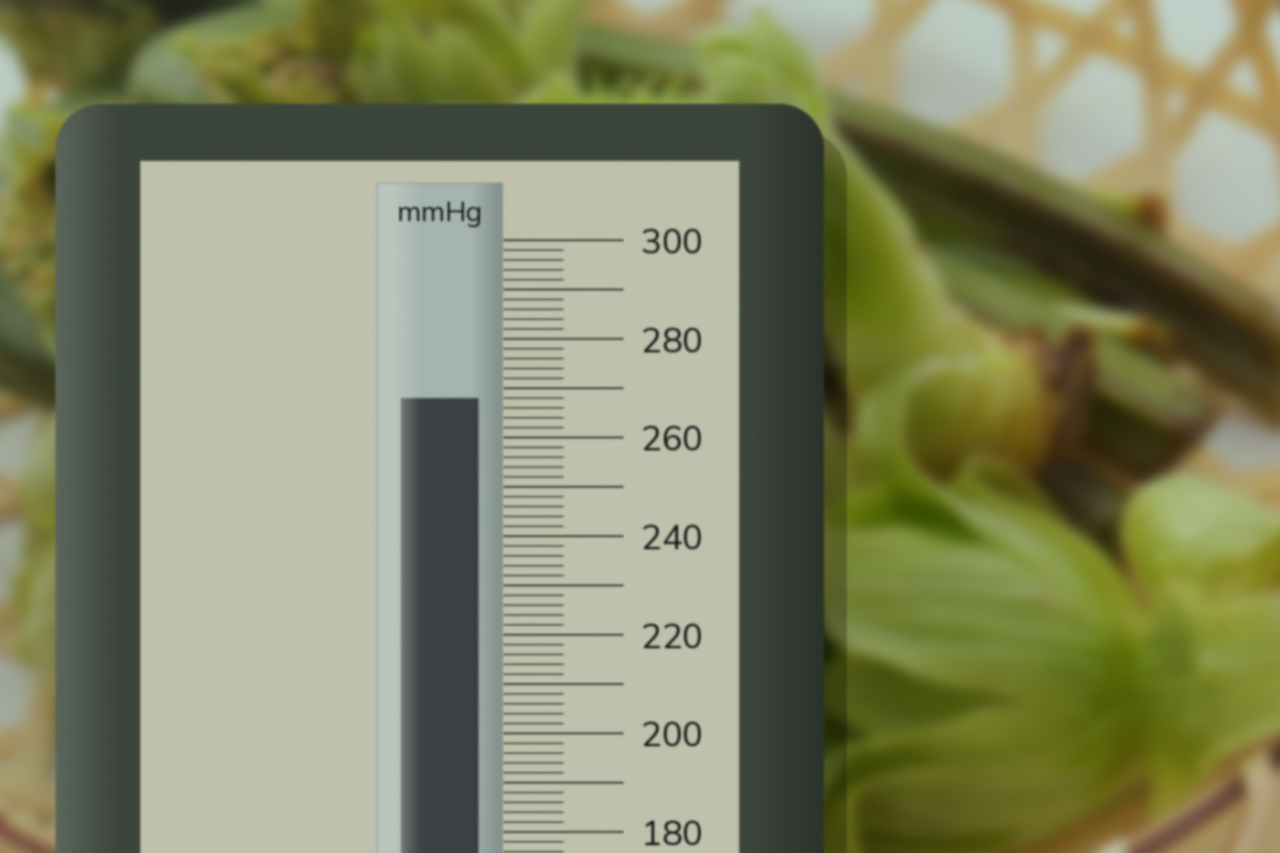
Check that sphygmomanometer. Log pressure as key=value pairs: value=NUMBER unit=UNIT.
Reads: value=268 unit=mmHg
